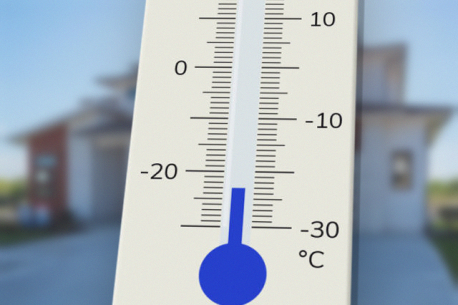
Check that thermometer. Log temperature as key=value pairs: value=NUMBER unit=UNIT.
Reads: value=-23 unit=°C
